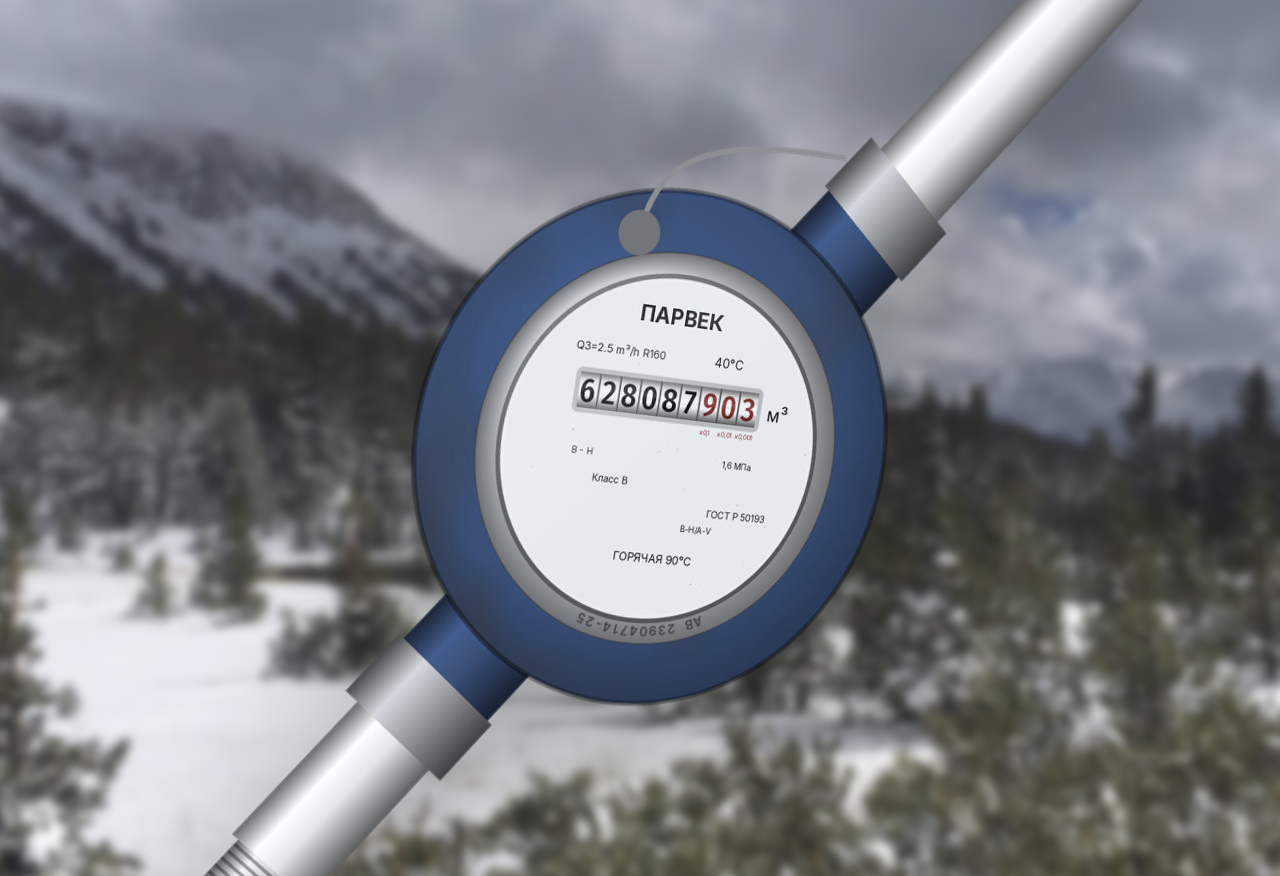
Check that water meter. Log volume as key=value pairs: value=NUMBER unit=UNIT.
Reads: value=628087.903 unit=m³
